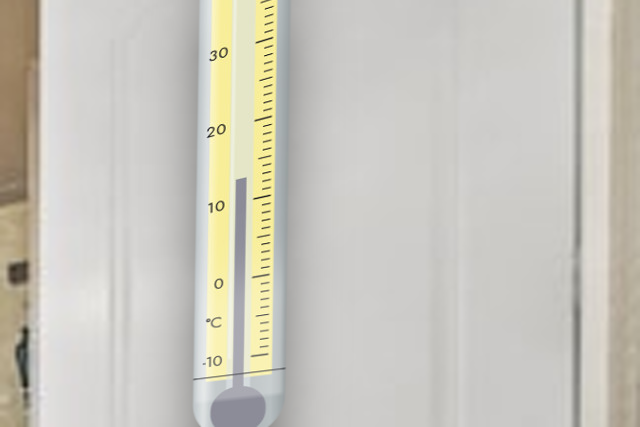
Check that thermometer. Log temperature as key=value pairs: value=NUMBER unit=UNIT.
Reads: value=13 unit=°C
